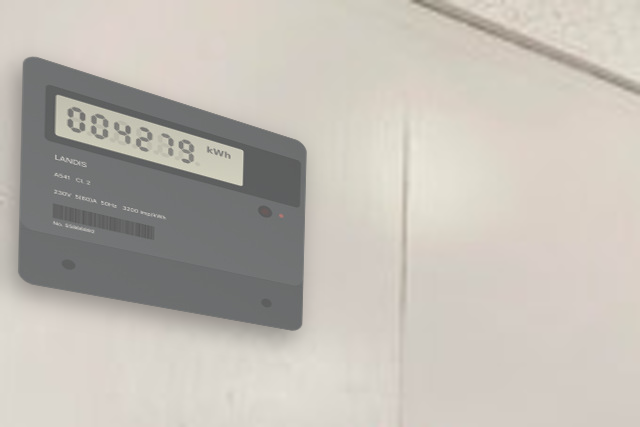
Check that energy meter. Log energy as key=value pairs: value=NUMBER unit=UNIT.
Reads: value=4279 unit=kWh
